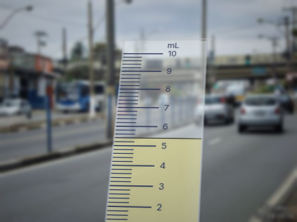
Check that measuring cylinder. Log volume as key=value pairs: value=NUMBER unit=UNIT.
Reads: value=5.4 unit=mL
